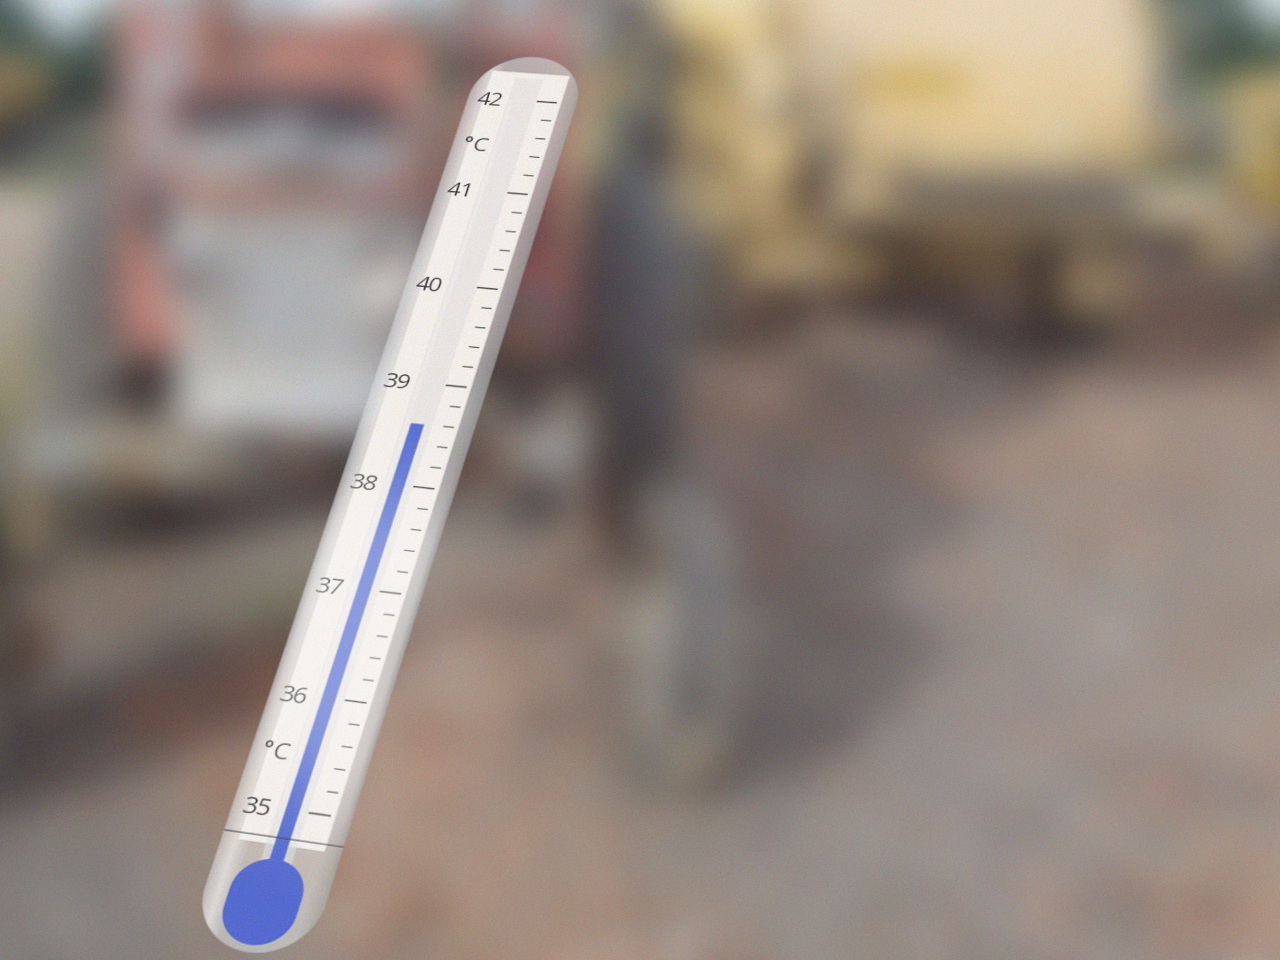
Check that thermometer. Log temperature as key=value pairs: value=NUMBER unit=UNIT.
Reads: value=38.6 unit=°C
